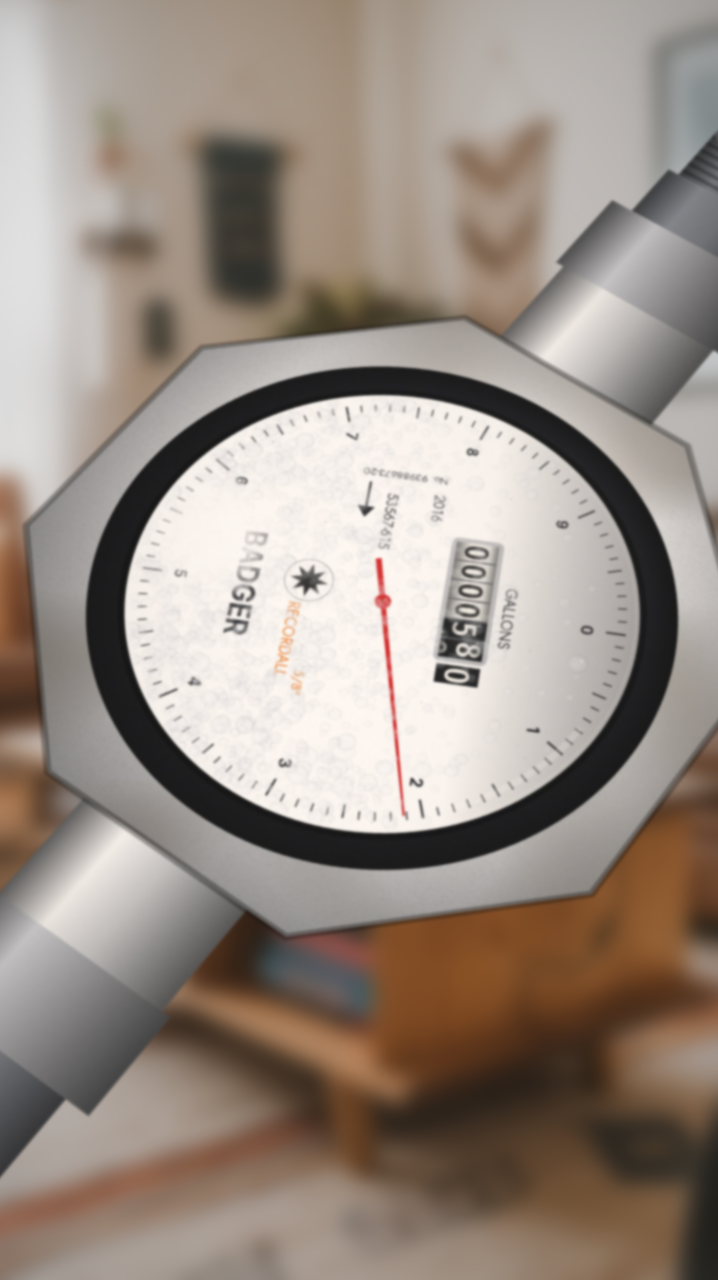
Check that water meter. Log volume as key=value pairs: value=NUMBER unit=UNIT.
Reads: value=582.1 unit=gal
